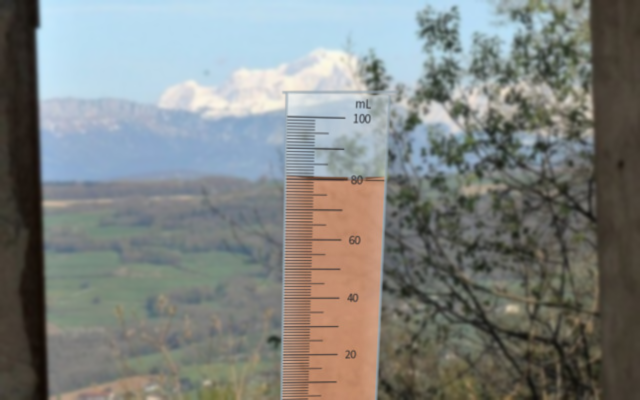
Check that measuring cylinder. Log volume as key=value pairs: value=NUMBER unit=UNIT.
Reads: value=80 unit=mL
